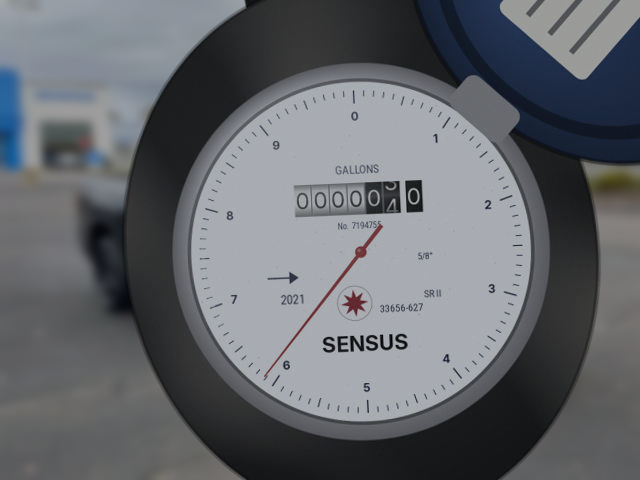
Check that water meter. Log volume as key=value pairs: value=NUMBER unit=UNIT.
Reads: value=36.1 unit=gal
